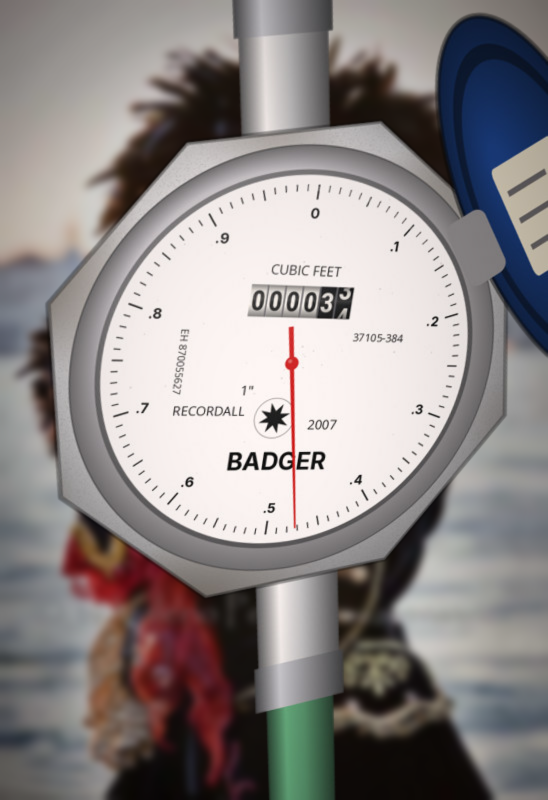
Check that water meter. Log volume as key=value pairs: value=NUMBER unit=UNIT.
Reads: value=33.47 unit=ft³
